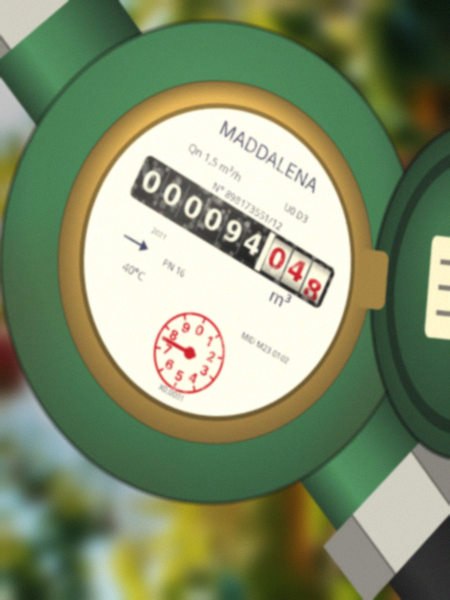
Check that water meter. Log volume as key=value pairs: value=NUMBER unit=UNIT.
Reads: value=94.0477 unit=m³
